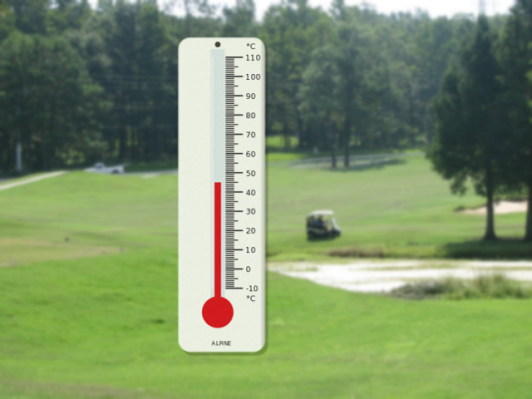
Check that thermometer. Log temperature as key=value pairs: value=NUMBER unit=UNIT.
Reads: value=45 unit=°C
